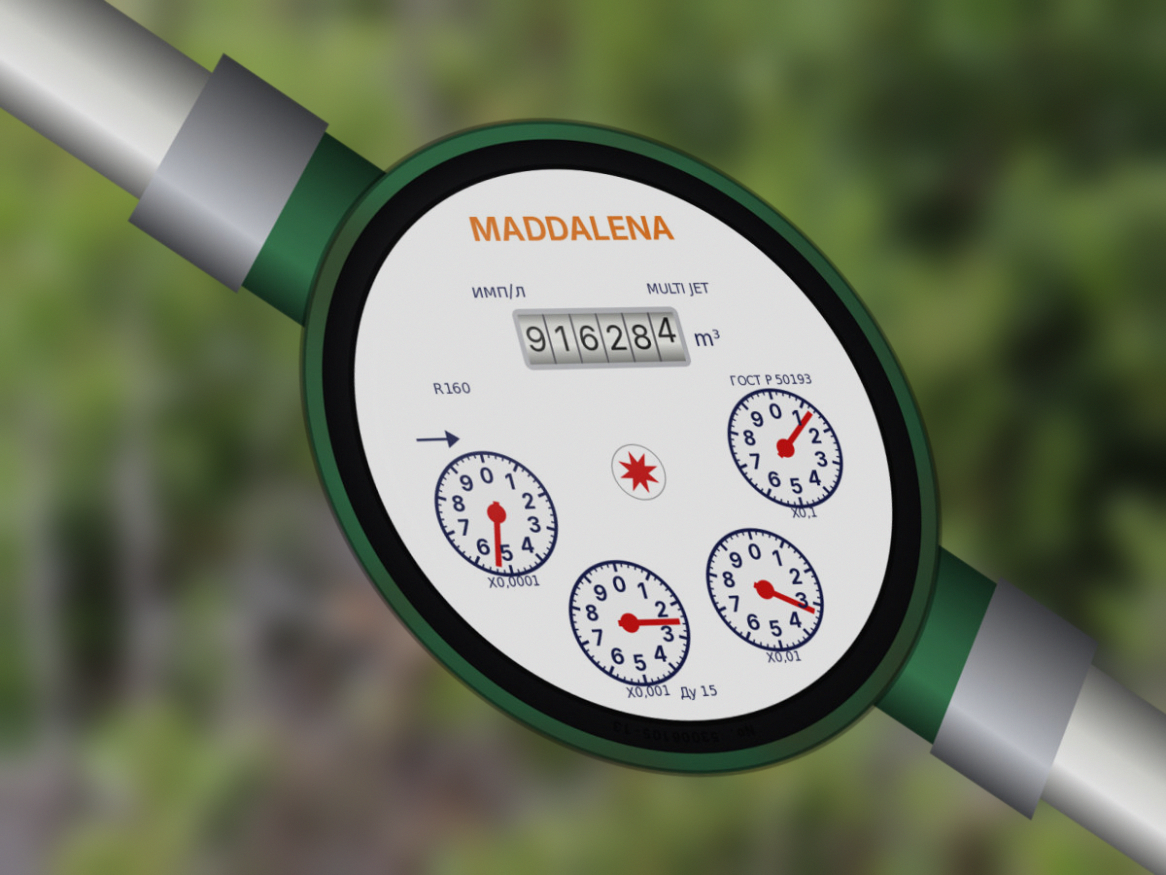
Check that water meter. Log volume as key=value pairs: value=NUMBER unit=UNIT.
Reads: value=916284.1325 unit=m³
